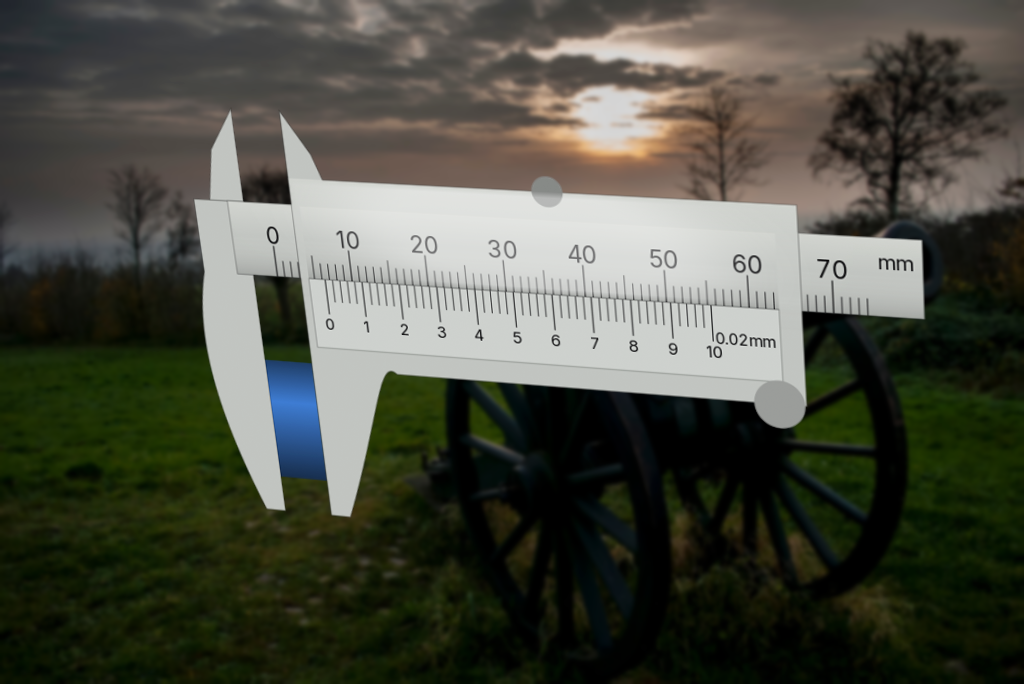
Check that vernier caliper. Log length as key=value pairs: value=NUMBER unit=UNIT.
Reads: value=6.4 unit=mm
